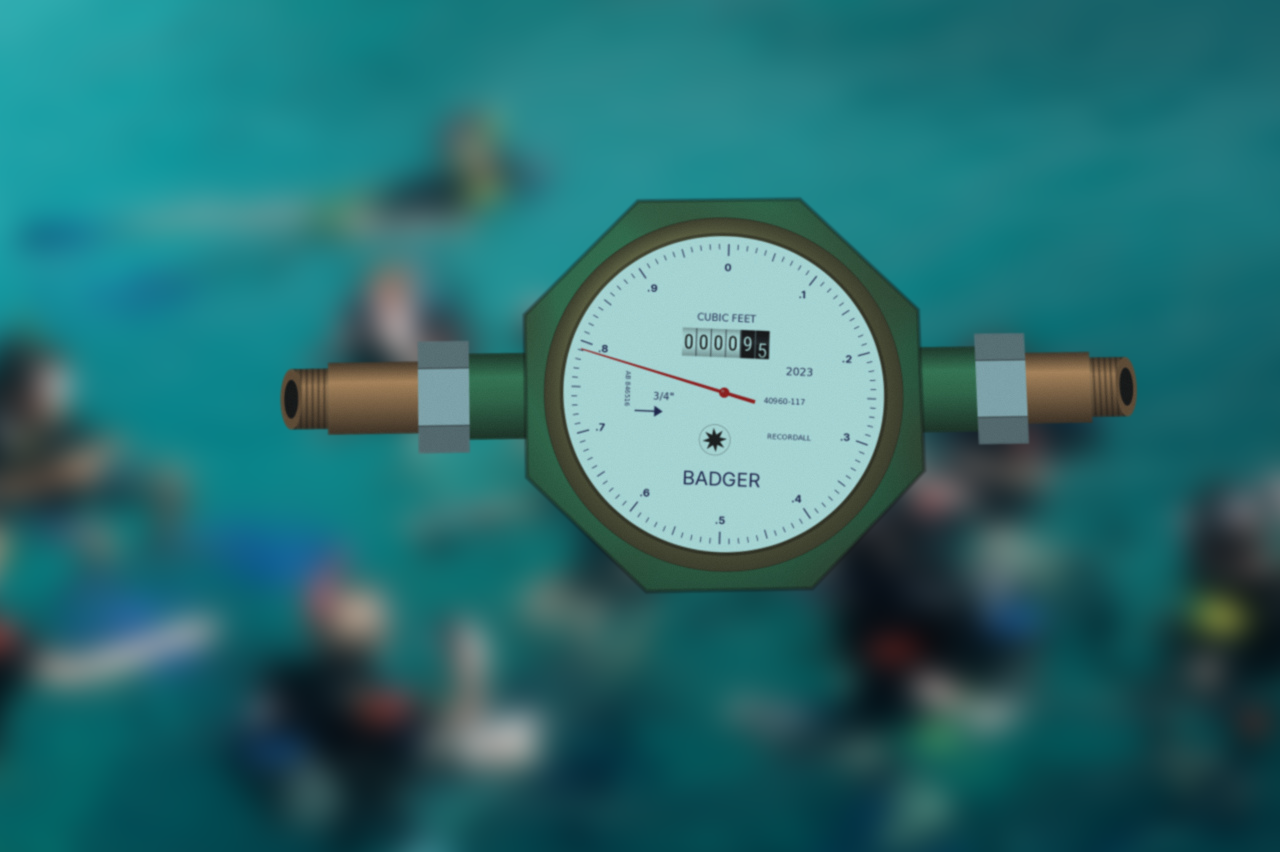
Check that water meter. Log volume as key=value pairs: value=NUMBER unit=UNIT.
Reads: value=94.79 unit=ft³
